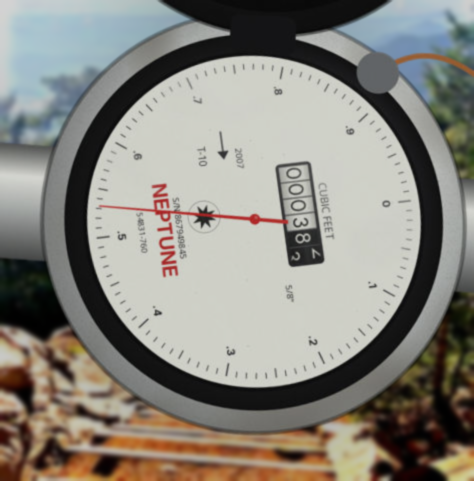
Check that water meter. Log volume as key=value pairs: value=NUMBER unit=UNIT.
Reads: value=382.53 unit=ft³
